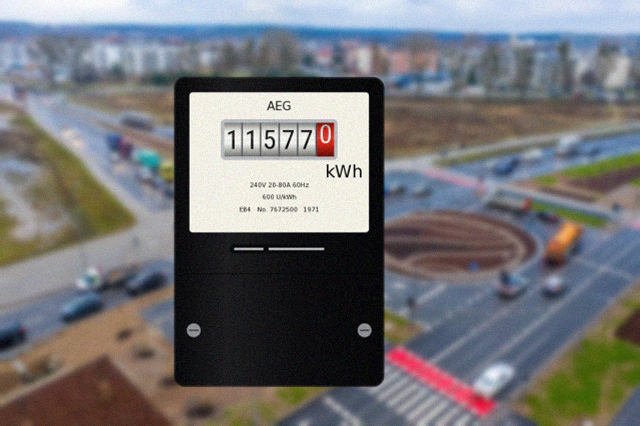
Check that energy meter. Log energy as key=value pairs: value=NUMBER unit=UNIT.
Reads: value=11577.0 unit=kWh
